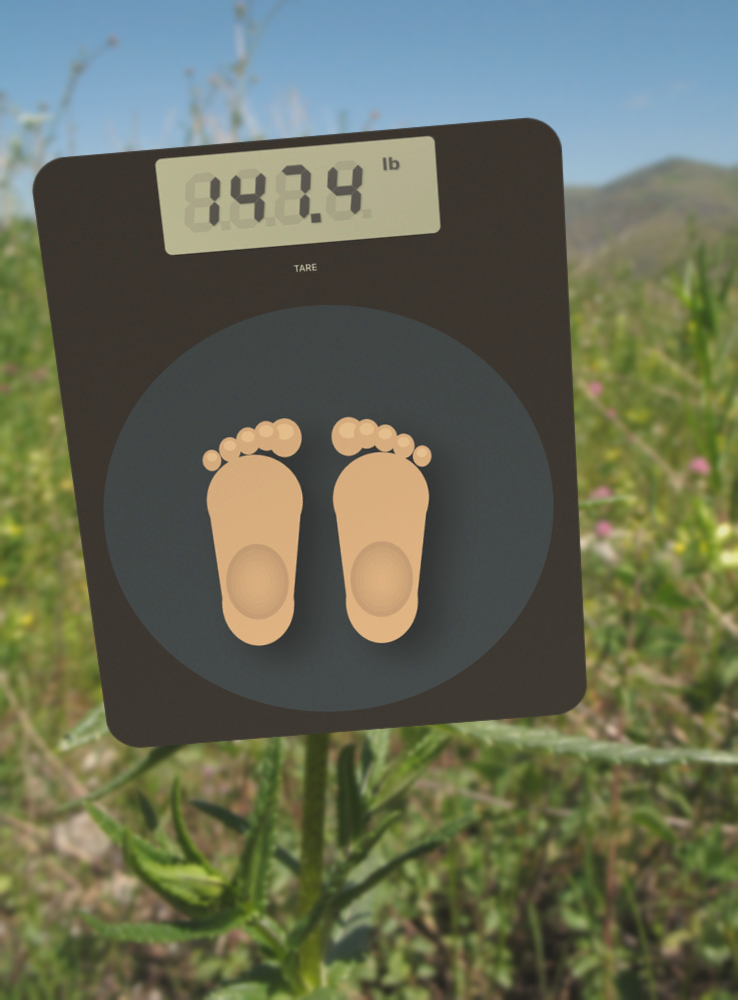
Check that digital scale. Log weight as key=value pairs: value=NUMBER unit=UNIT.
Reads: value=147.4 unit=lb
